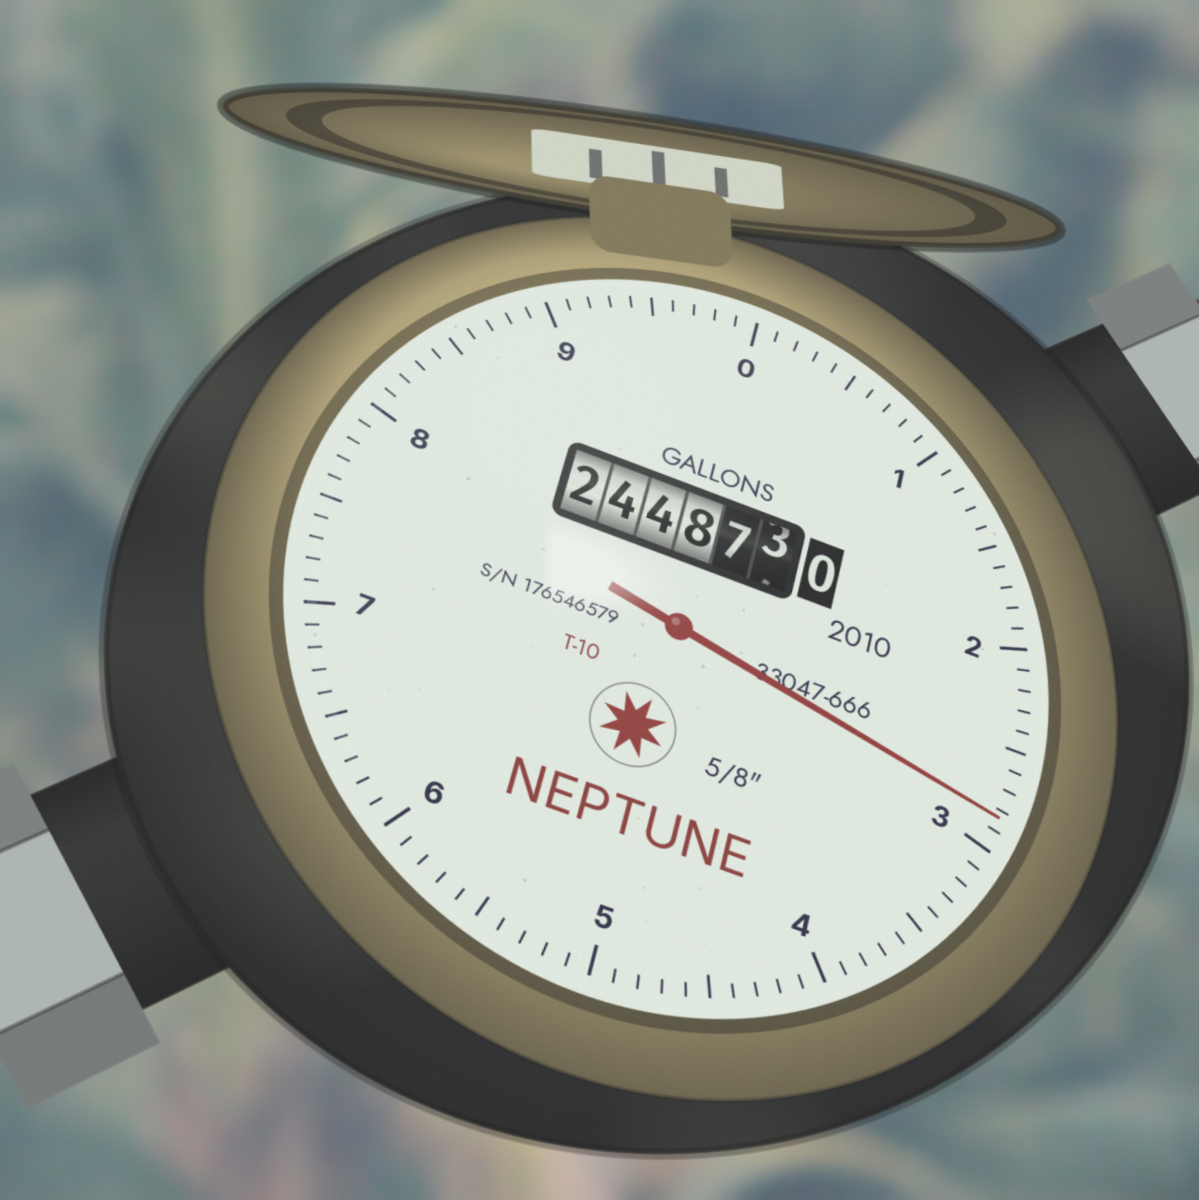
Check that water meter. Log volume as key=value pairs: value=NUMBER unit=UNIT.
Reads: value=2448732.8 unit=gal
